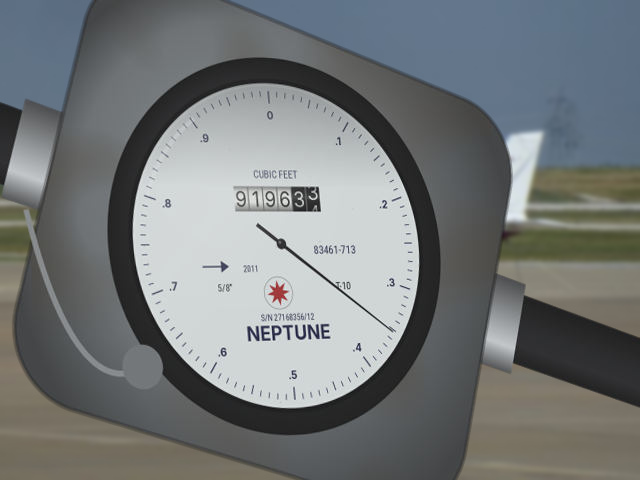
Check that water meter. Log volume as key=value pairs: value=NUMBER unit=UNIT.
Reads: value=919633.35 unit=ft³
